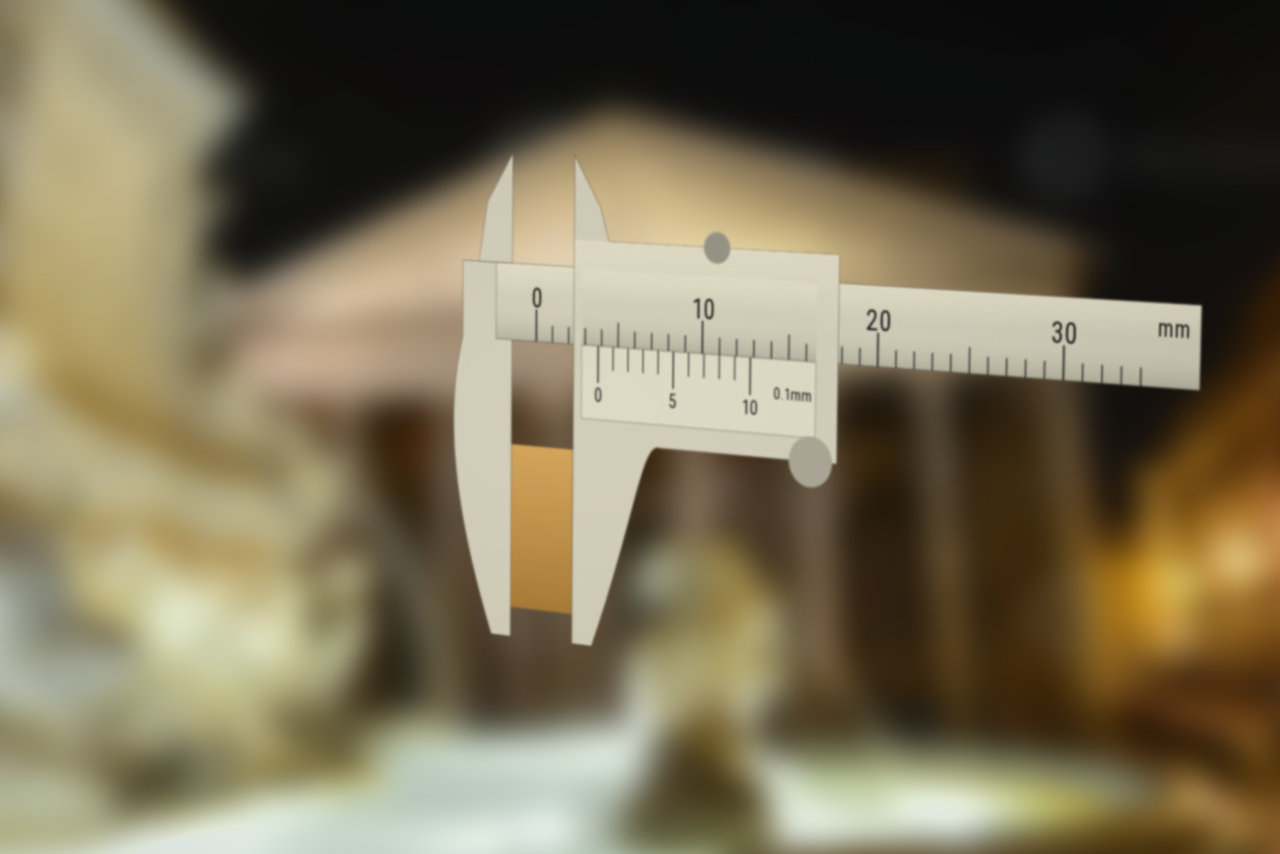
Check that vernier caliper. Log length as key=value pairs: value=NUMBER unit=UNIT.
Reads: value=3.8 unit=mm
